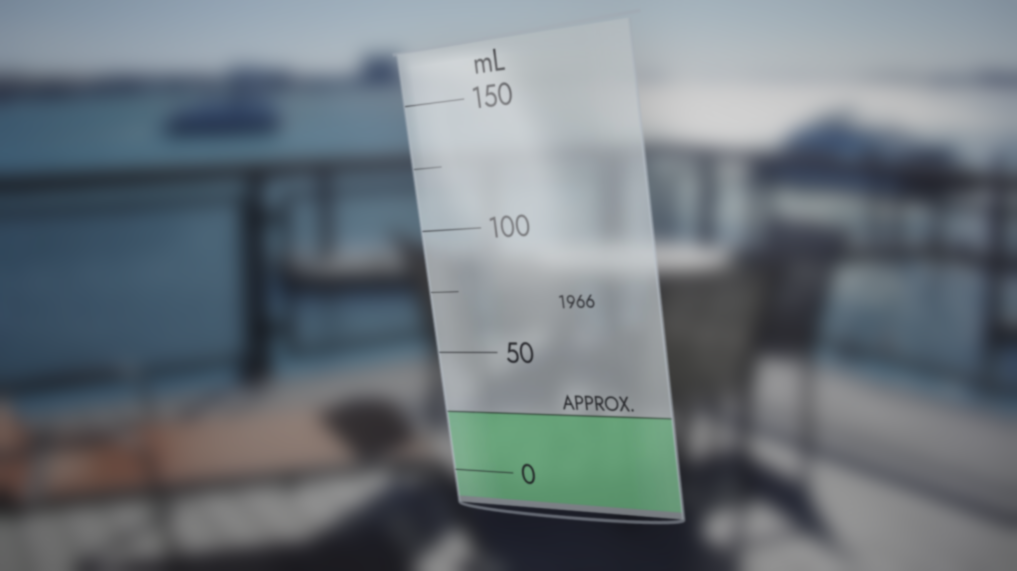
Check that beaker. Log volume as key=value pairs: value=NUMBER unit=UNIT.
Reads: value=25 unit=mL
